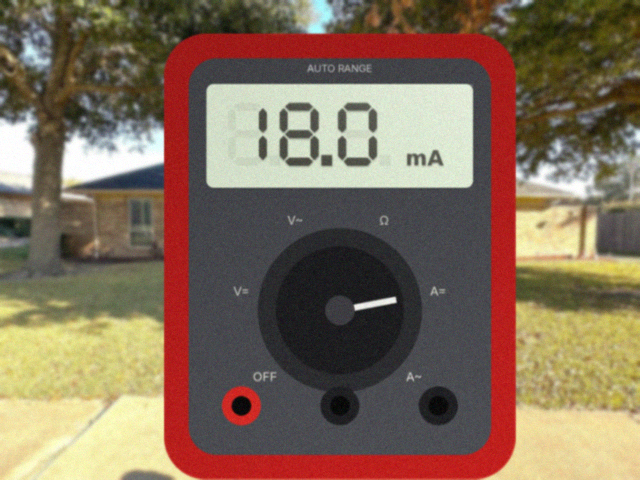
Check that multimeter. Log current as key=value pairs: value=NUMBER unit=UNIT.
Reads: value=18.0 unit=mA
